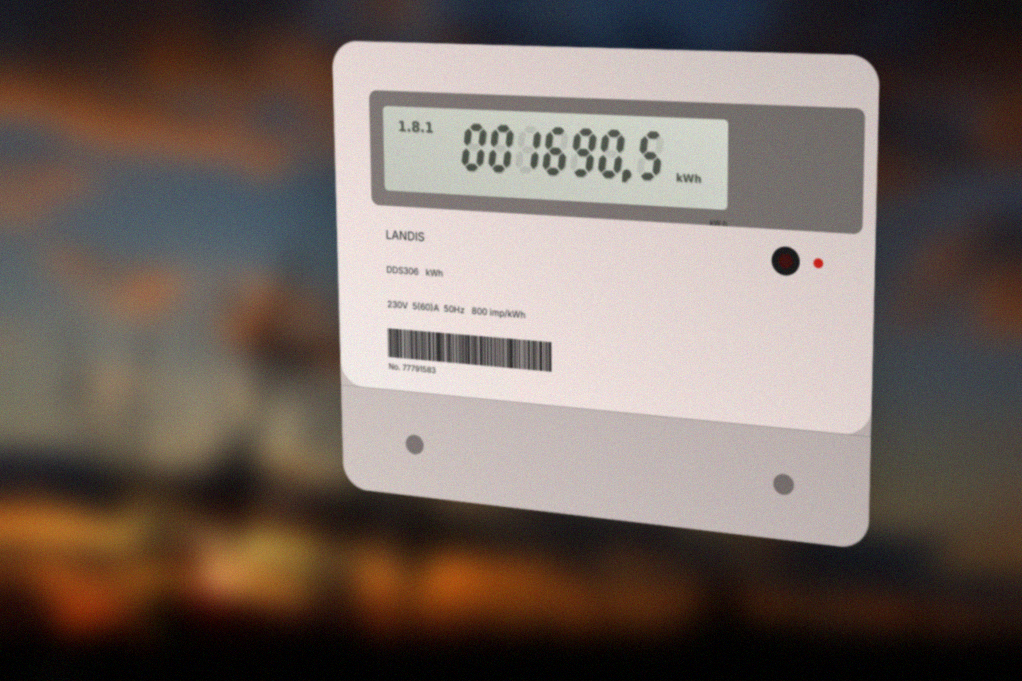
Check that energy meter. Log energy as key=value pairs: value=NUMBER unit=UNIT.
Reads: value=1690.5 unit=kWh
